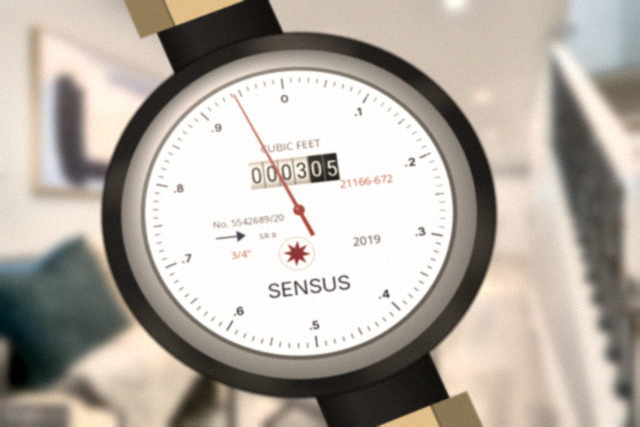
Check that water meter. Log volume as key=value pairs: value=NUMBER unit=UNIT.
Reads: value=304.94 unit=ft³
